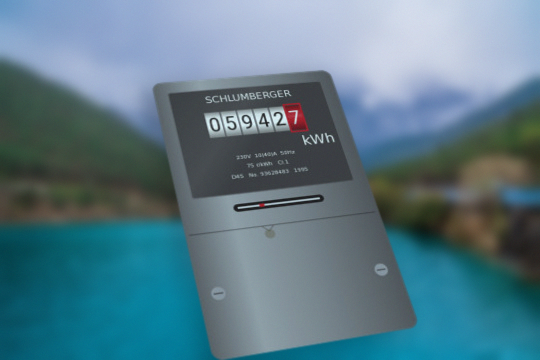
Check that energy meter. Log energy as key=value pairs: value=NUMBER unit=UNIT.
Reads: value=5942.7 unit=kWh
